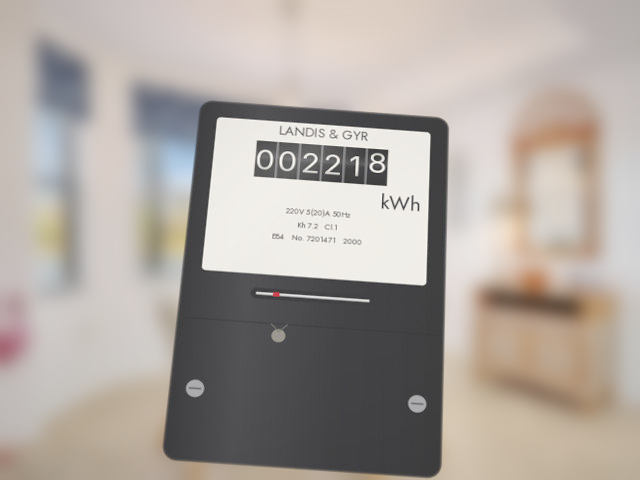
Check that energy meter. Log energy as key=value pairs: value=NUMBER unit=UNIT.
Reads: value=2218 unit=kWh
